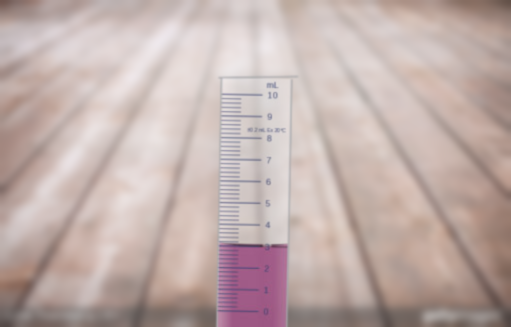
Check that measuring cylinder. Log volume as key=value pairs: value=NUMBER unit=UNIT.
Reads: value=3 unit=mL
